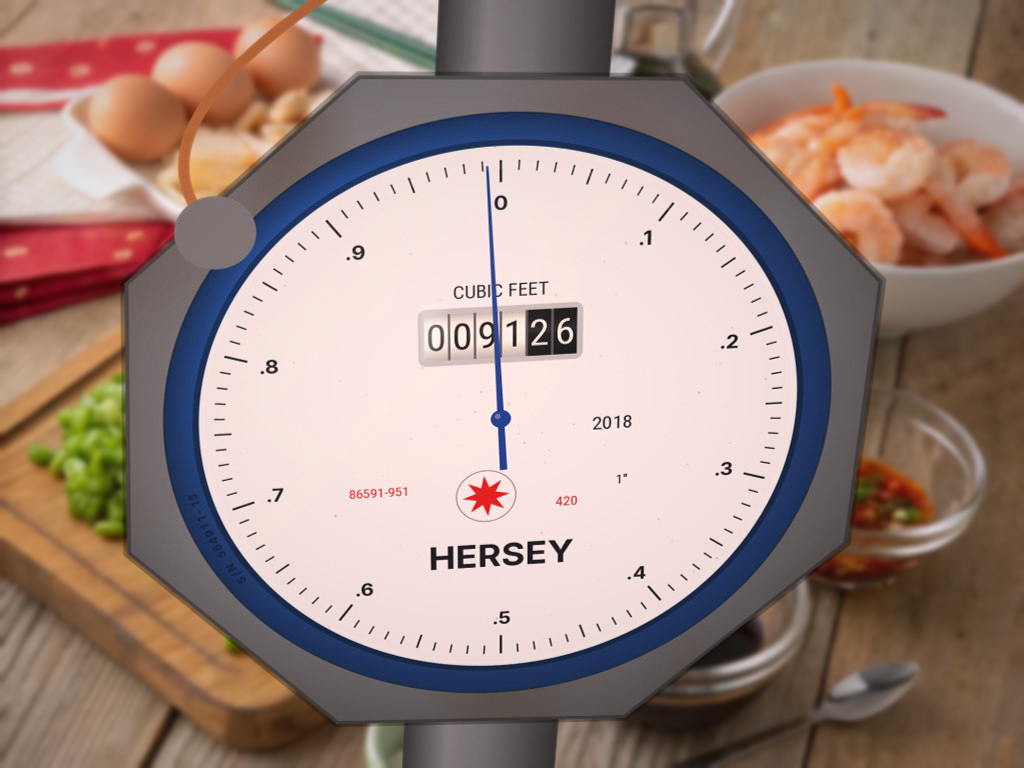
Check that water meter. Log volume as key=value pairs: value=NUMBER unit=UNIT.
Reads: value=9125.99 unit=ft³
